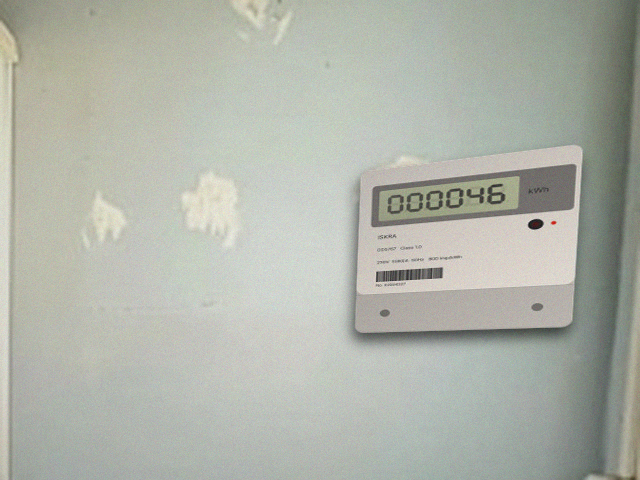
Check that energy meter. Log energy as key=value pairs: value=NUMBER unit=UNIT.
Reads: value=46 unit=kWh
